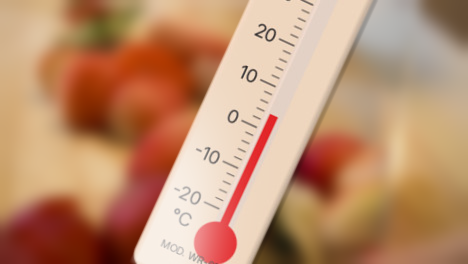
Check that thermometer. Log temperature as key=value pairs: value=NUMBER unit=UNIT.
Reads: value=4 unit=°C
